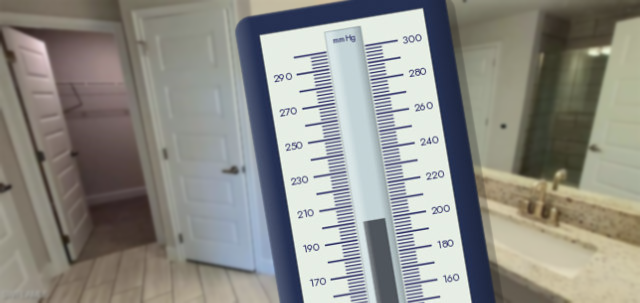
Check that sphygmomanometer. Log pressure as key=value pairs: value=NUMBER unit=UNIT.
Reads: value=200 unit=mmHg
